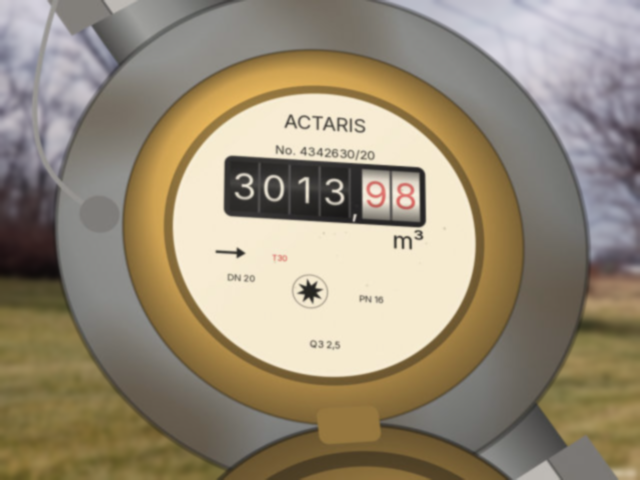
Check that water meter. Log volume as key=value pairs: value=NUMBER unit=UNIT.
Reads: value=3013.98 unit=m³
